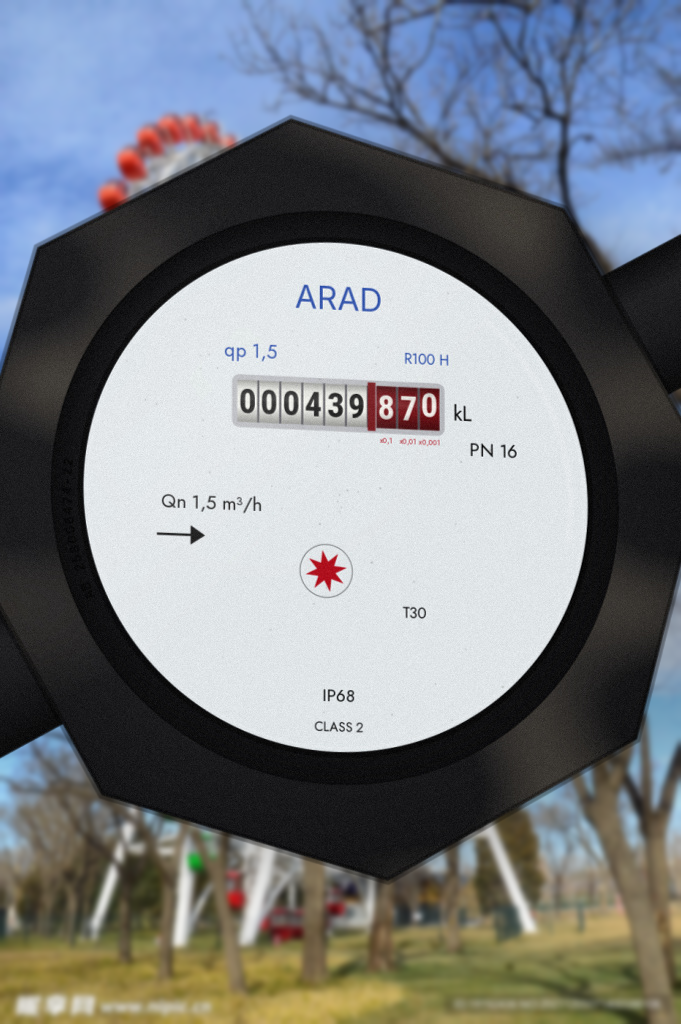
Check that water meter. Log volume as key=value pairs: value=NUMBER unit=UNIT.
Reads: value=439.870 unit=kL
